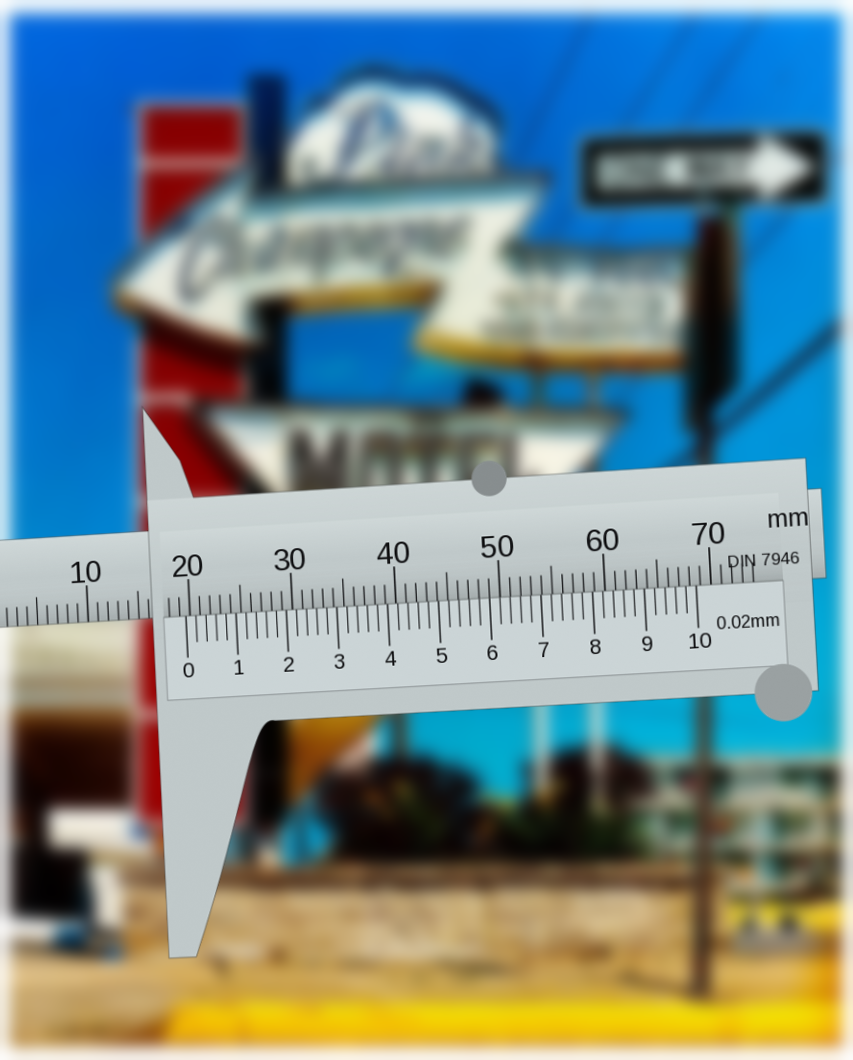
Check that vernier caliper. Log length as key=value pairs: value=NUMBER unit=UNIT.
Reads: value=19.6 unit=mm
